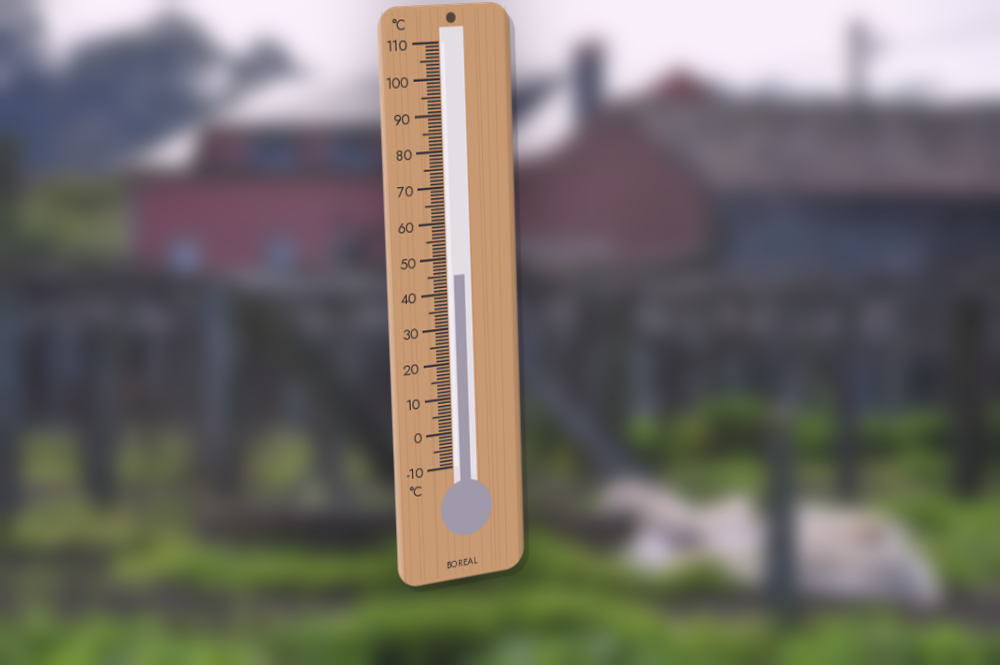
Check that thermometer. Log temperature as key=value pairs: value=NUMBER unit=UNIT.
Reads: value=45 unit=°C
